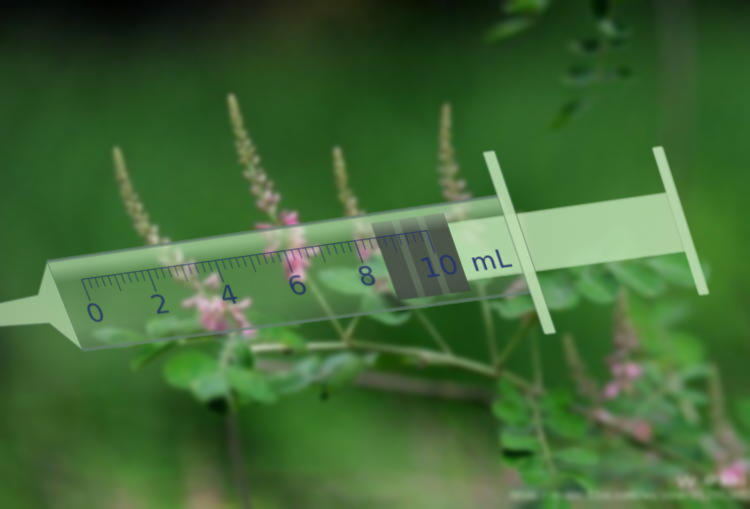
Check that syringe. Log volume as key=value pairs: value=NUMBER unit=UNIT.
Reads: value=8.6 unit=mL
